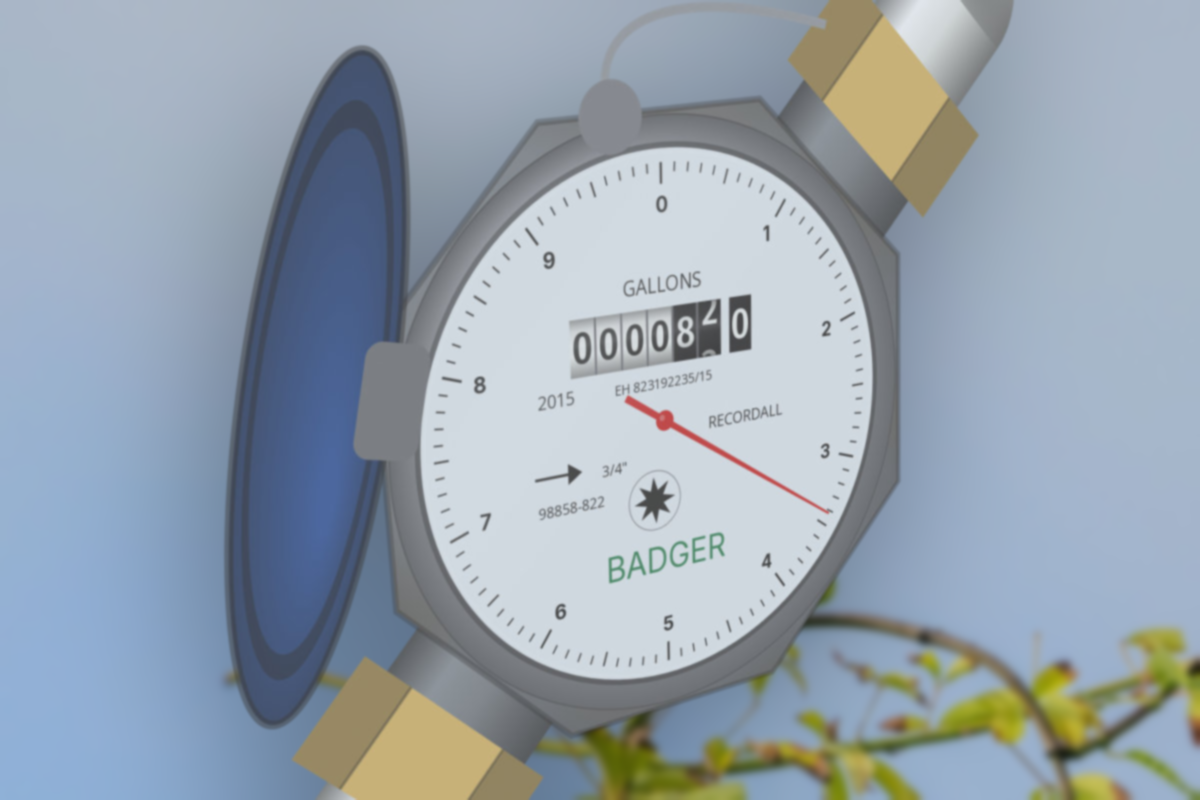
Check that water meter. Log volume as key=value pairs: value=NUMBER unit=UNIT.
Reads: value=823.4 unit=gal
